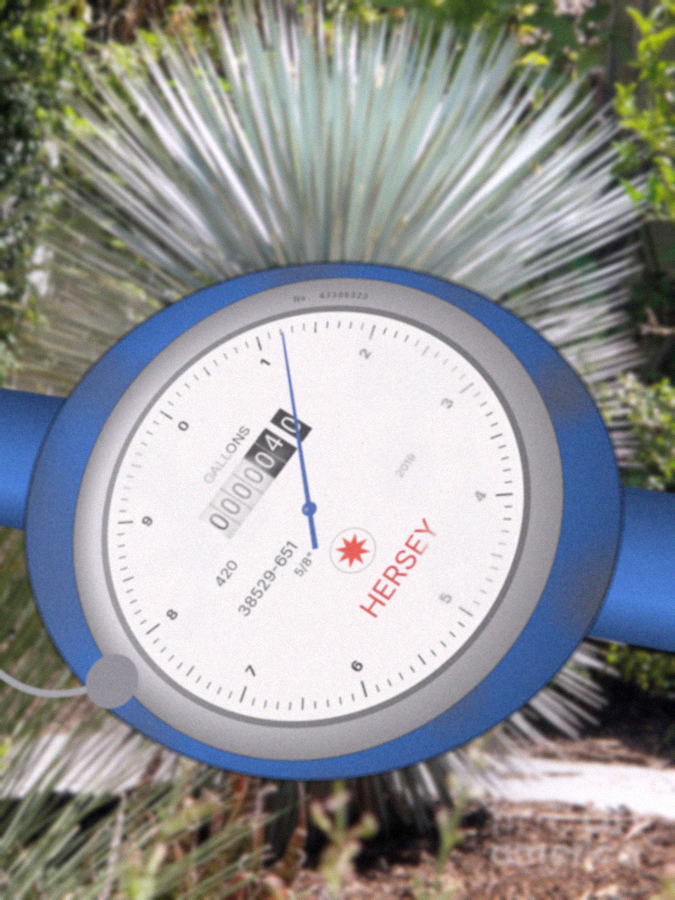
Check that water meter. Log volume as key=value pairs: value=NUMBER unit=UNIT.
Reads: value=41.2 unit=gal
